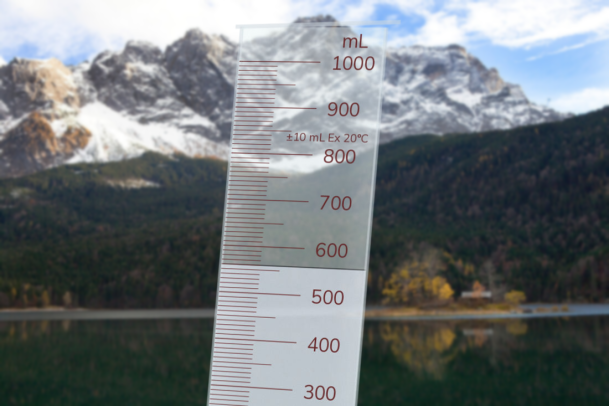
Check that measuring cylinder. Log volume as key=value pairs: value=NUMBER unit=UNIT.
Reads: value=560 unit=mL
